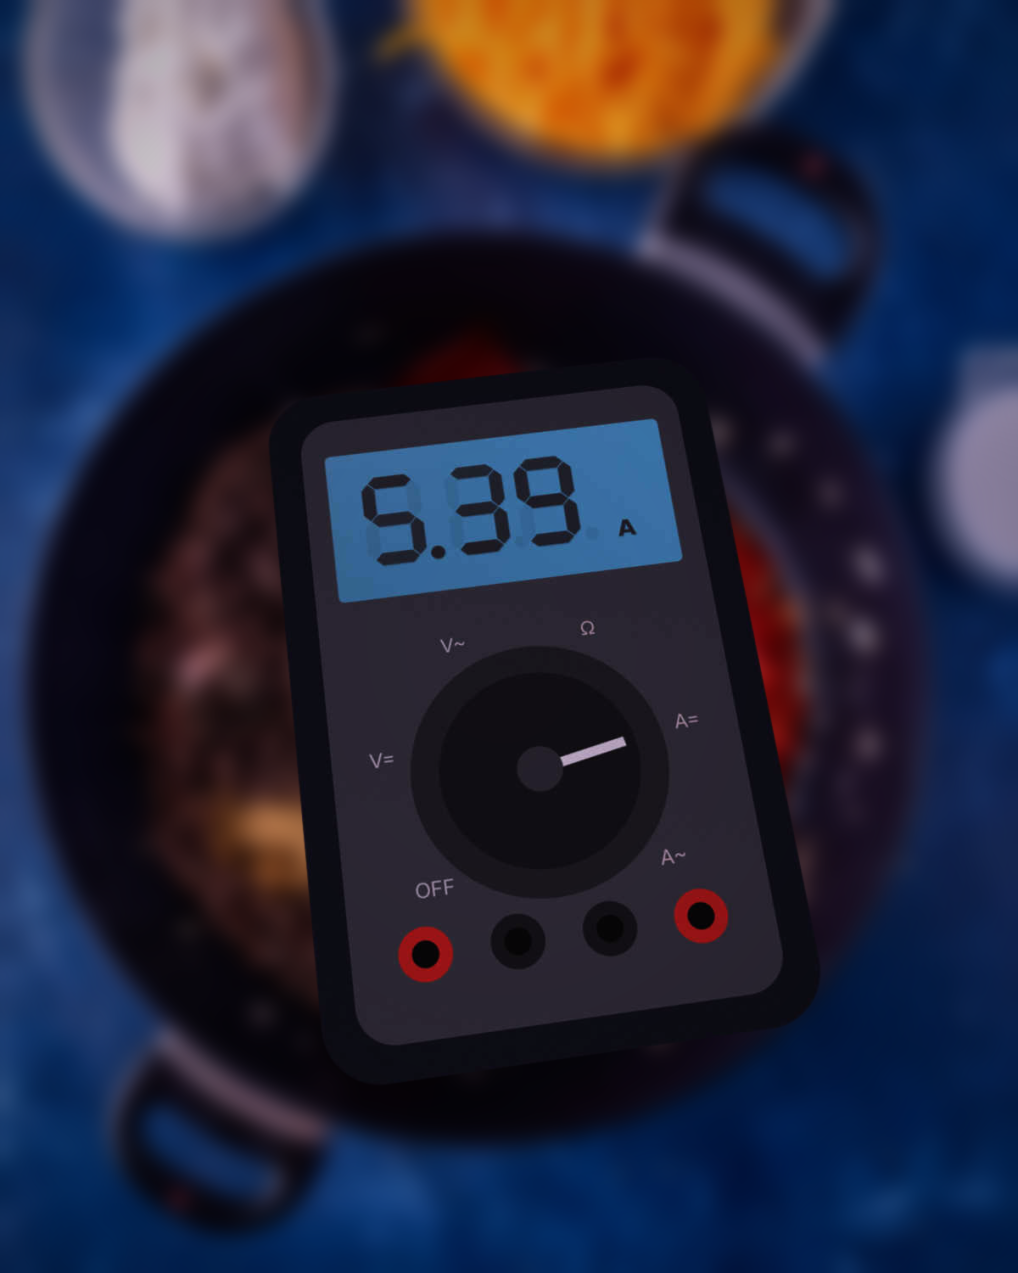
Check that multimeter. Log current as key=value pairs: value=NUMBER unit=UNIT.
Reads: value=5.39 unit=A
